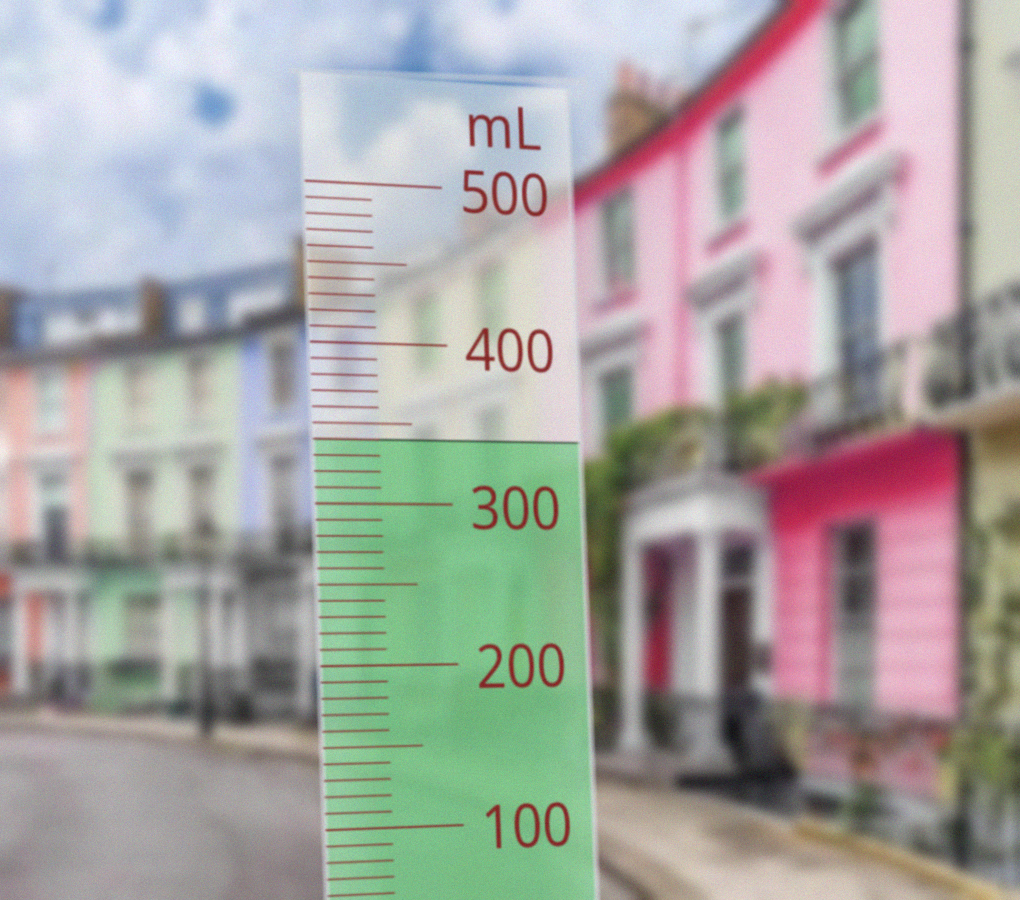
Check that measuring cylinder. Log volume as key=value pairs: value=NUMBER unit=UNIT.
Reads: value=340 unit=mL
